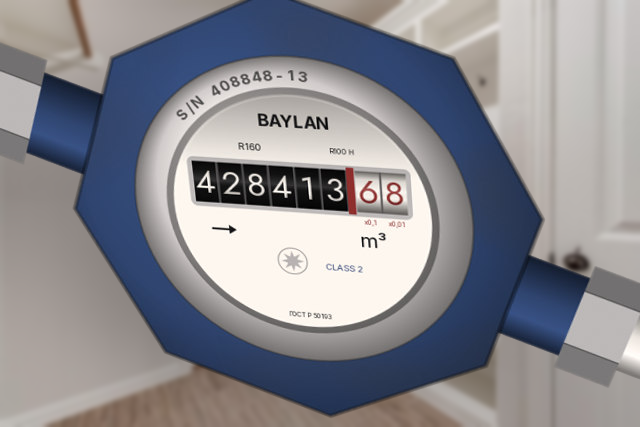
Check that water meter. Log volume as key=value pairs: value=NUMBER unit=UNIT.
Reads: value=428413.68 unit=m³
